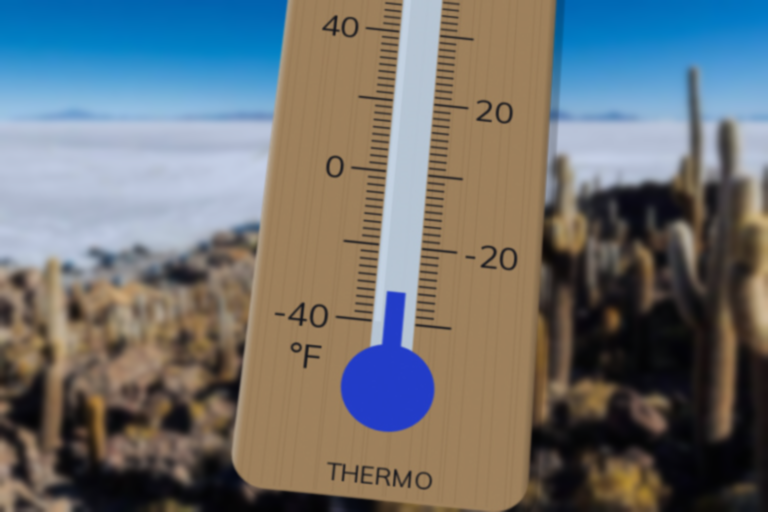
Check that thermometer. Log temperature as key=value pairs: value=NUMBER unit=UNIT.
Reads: value=-32 unit=°F
